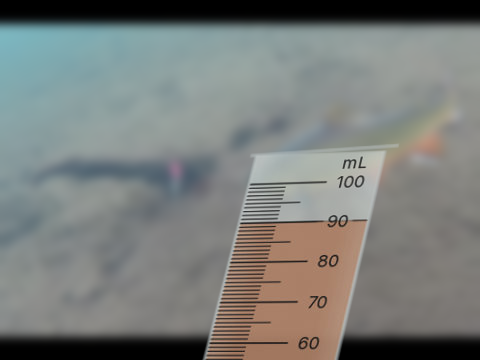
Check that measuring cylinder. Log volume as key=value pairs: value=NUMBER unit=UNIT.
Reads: value=90 unit=mL
